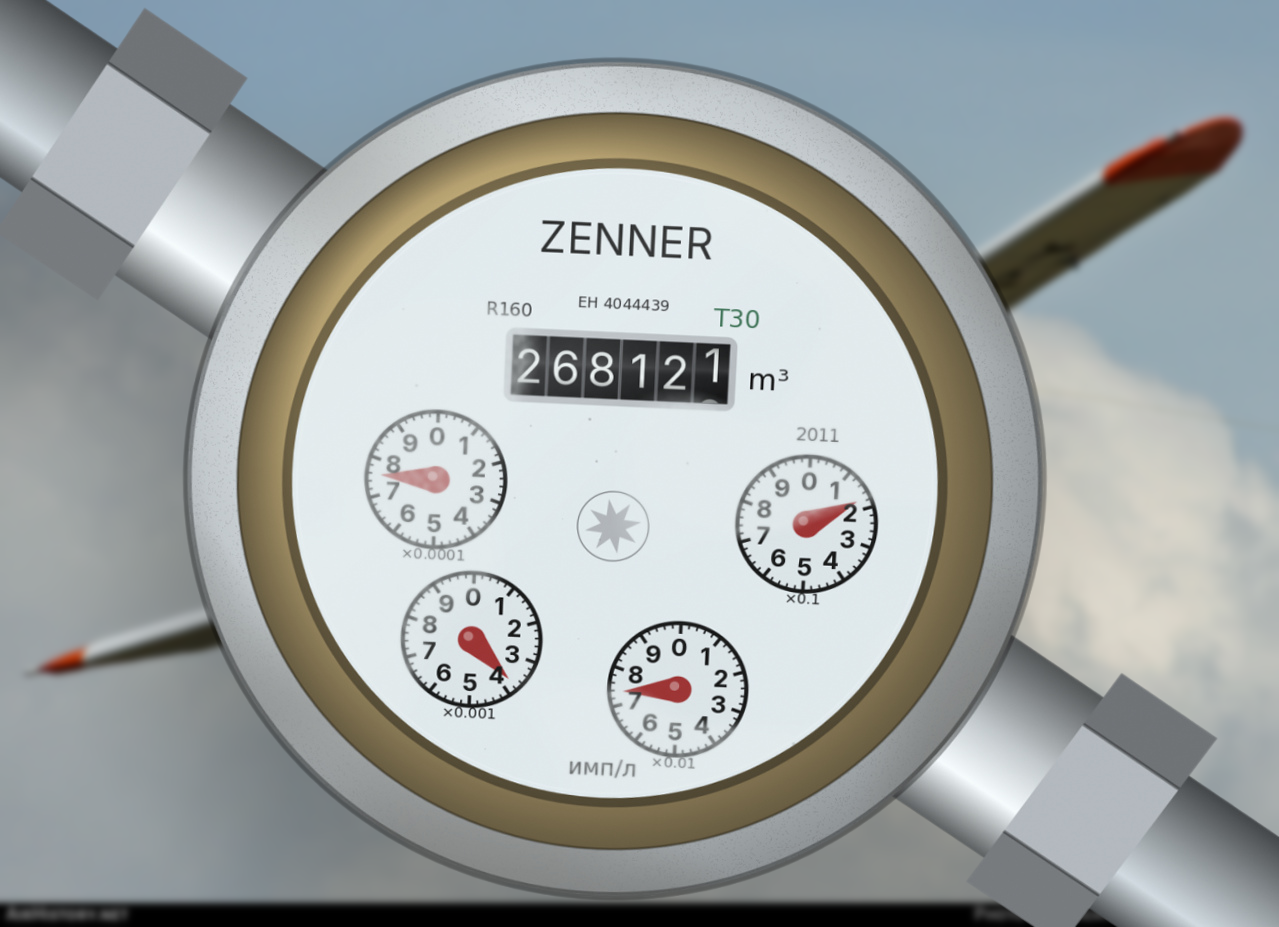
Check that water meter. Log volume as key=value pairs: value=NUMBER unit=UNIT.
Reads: value=268121.1737 unit=m³
